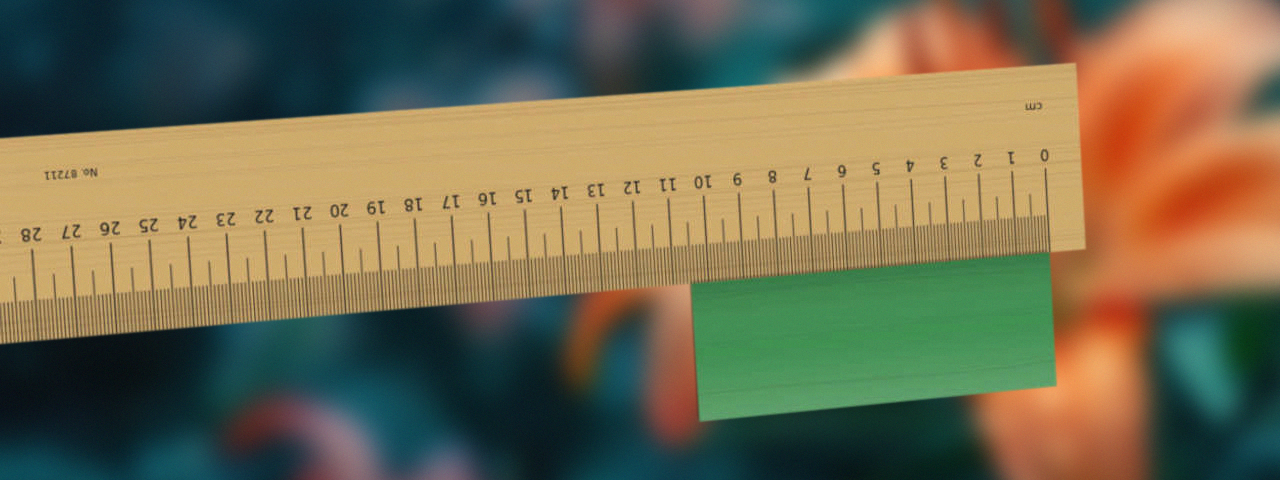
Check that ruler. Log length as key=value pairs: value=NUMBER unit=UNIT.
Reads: value=10.5 unit=cm
